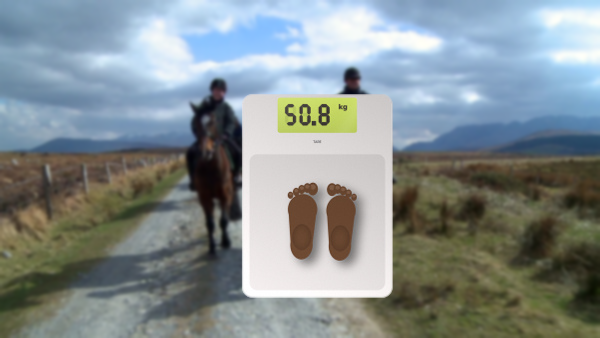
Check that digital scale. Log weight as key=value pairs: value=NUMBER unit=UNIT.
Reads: value=50.8 unit=kg
